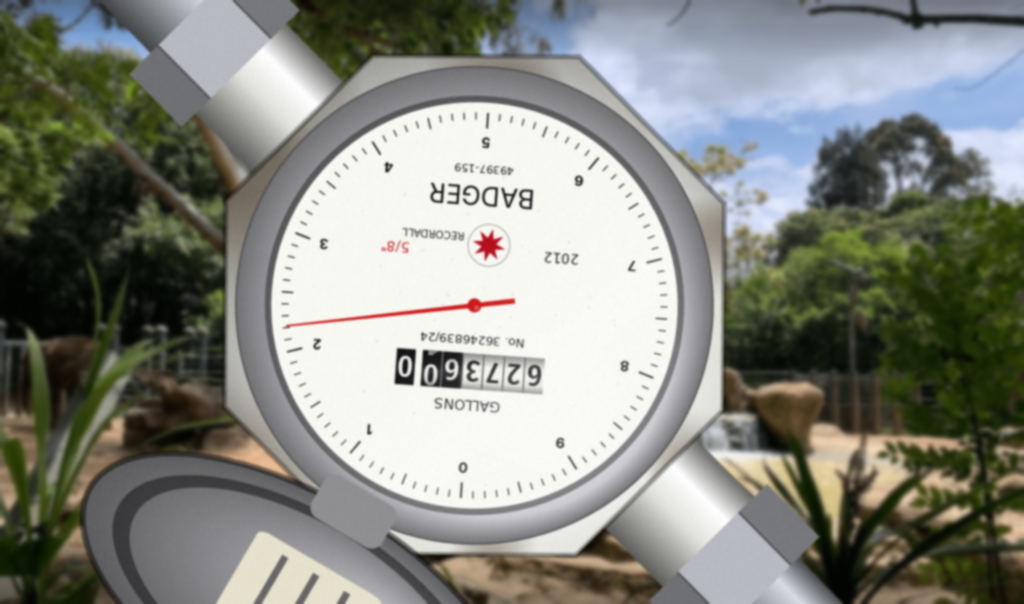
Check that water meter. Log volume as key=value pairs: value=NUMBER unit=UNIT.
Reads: value=6273602.2 unit=gal
